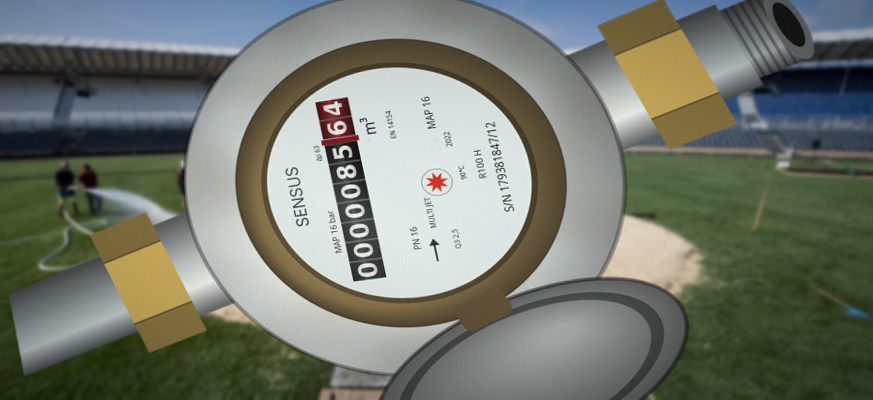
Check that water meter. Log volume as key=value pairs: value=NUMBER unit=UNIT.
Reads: value=85.64 unit=m³
